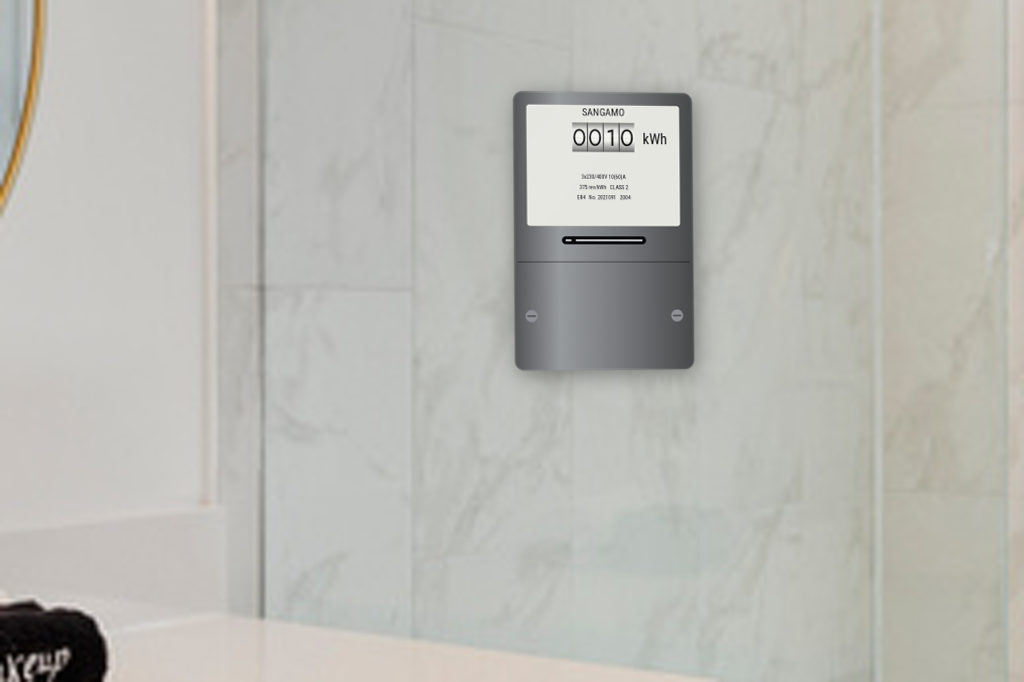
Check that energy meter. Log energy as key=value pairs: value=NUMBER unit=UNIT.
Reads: value=10 unit=kWh
